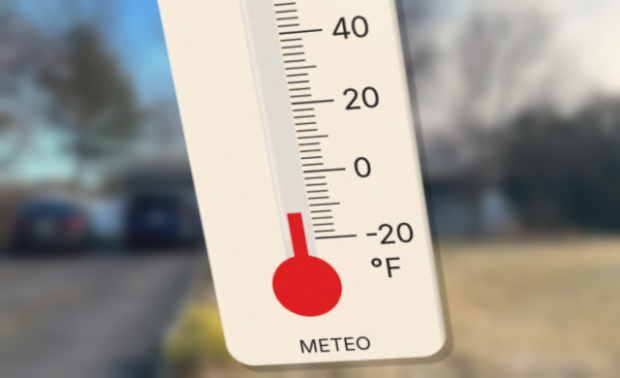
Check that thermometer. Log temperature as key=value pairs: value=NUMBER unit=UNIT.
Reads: value=-12 unit=°F
